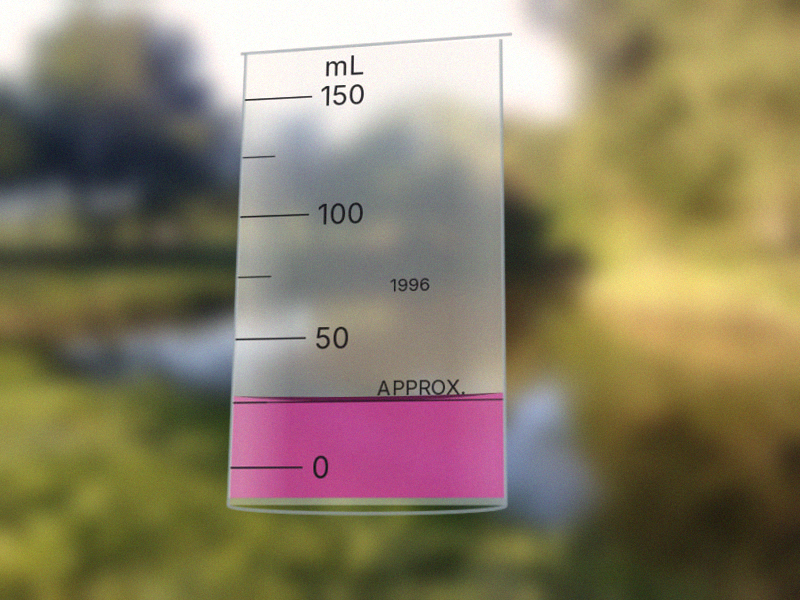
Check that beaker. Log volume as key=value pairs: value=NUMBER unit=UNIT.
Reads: value=25 unit=mL
